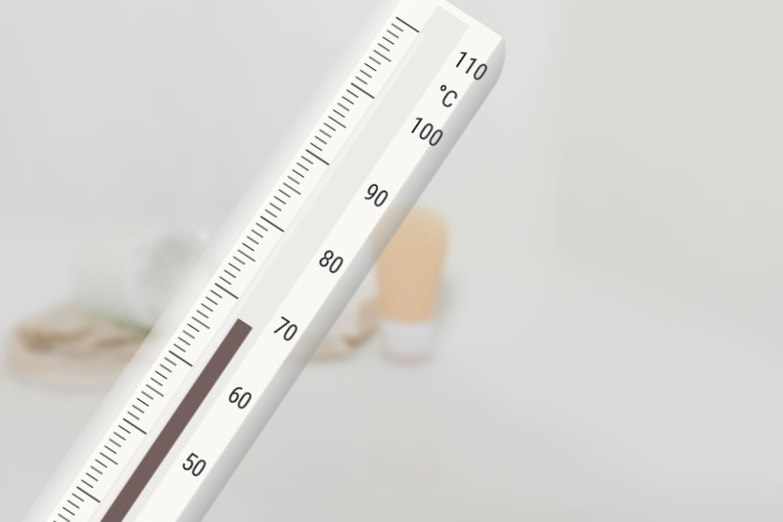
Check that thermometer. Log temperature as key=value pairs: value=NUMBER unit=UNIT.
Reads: value=68 unit=°C
